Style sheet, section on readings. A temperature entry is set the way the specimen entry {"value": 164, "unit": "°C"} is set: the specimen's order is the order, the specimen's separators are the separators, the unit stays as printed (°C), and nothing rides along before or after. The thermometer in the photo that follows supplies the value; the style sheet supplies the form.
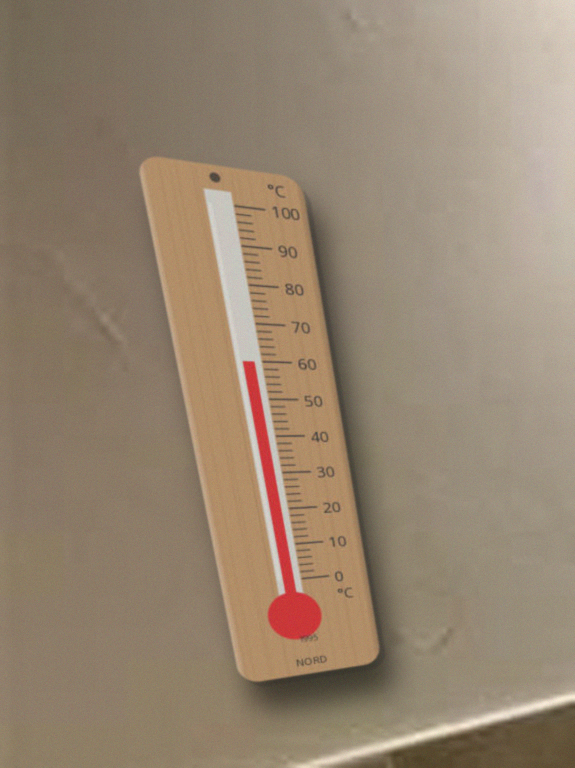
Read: {"value": 60, "unit": "°C"}
